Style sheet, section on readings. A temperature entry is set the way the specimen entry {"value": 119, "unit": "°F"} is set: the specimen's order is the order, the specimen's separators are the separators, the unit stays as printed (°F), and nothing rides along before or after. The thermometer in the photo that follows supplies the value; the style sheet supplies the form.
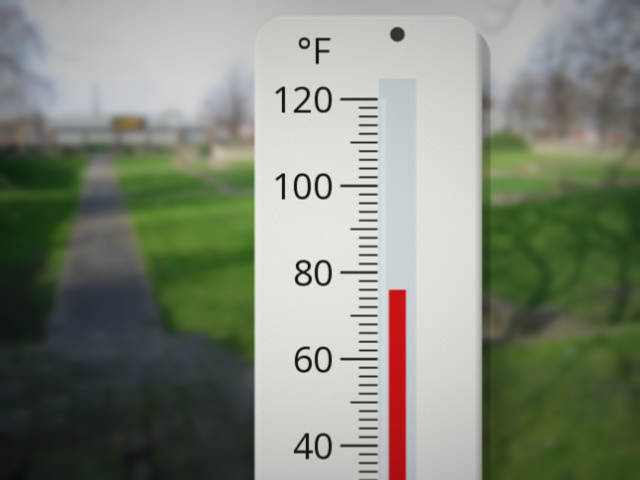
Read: {"value": 76, "unit": "°F"}
